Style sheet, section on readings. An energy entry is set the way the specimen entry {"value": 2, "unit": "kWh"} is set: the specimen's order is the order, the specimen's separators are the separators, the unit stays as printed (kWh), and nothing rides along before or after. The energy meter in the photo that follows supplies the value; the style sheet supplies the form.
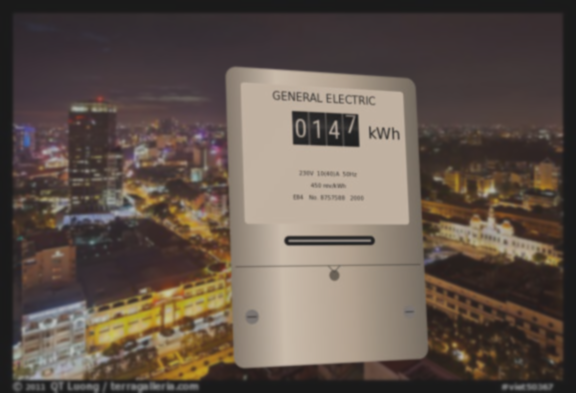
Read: {"value": 147, "unit": "kWh"}
